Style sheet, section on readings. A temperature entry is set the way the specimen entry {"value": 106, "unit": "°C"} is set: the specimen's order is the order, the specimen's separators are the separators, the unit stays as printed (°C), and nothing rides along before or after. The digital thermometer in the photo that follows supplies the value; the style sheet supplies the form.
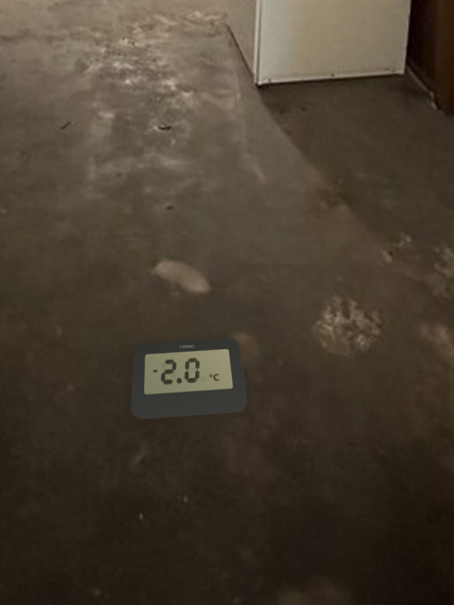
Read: {"value": -2.0, "unit": "°C"}
